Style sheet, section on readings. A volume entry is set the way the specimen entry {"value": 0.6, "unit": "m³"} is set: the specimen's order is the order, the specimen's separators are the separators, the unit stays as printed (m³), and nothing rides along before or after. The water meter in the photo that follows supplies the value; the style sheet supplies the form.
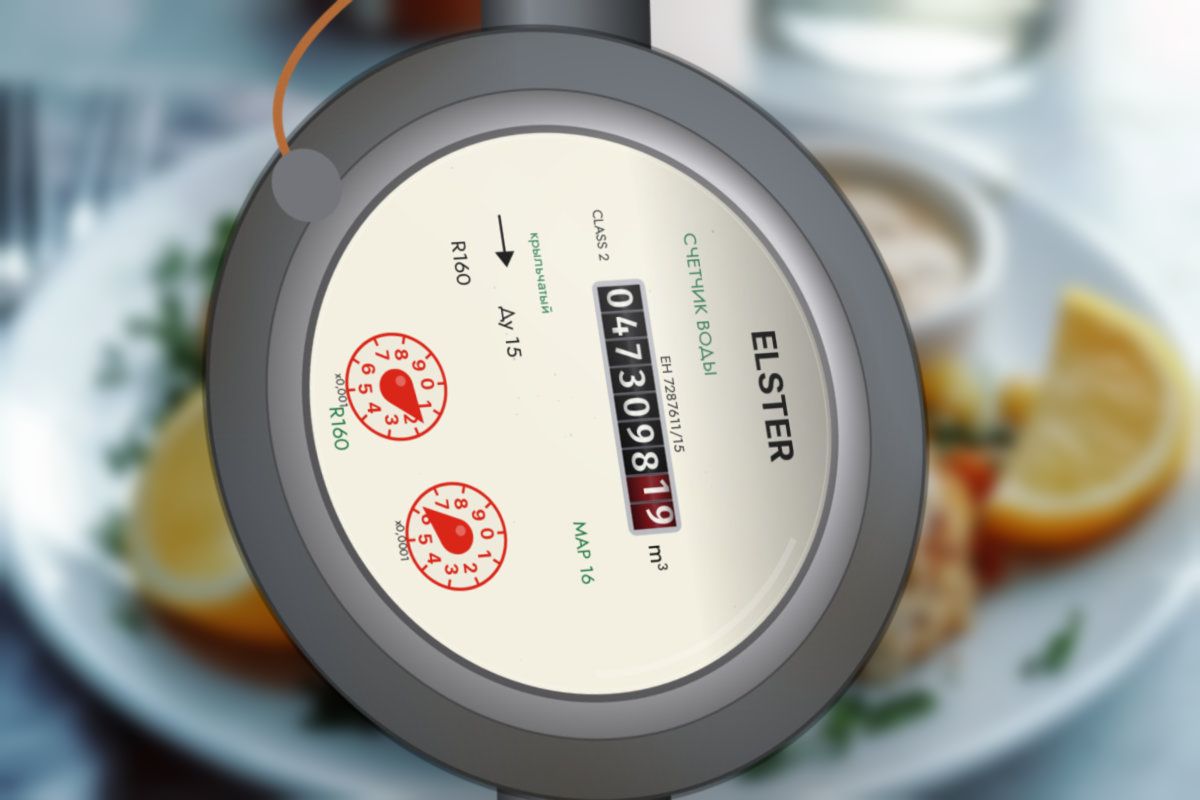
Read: {"value": 473098.1916, "unit": "m³"}
